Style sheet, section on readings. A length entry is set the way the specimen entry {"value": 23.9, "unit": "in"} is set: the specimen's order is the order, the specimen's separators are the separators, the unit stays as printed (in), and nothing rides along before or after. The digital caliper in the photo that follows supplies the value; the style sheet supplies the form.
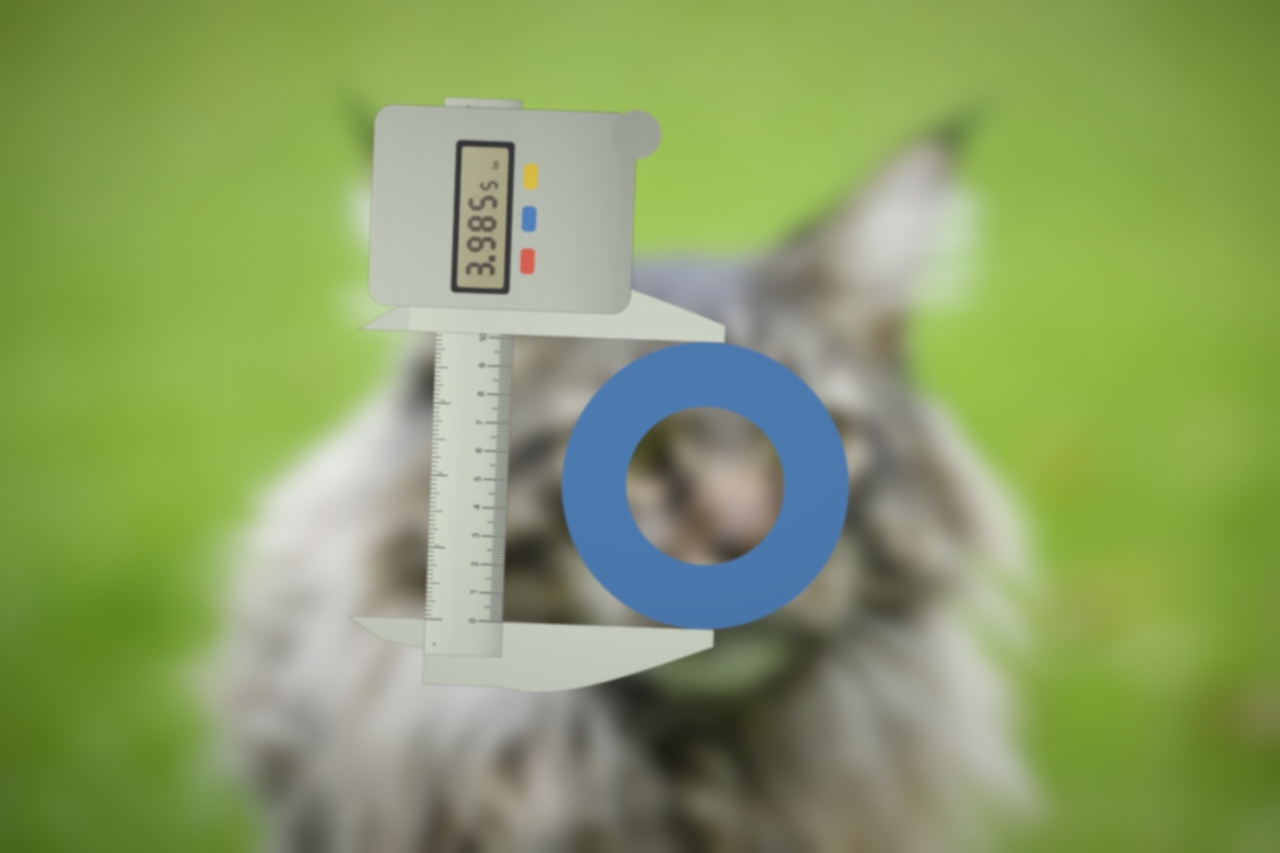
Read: {"value": 3.9855, "unit": "in"}
